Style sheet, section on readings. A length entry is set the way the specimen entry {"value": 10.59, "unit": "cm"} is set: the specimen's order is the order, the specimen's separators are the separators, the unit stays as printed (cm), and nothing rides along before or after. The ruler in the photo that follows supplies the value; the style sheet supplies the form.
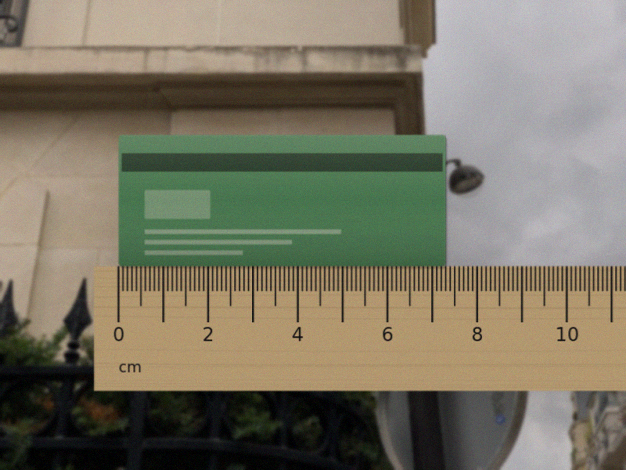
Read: {"value": 7.3, "unit": "cm"}
